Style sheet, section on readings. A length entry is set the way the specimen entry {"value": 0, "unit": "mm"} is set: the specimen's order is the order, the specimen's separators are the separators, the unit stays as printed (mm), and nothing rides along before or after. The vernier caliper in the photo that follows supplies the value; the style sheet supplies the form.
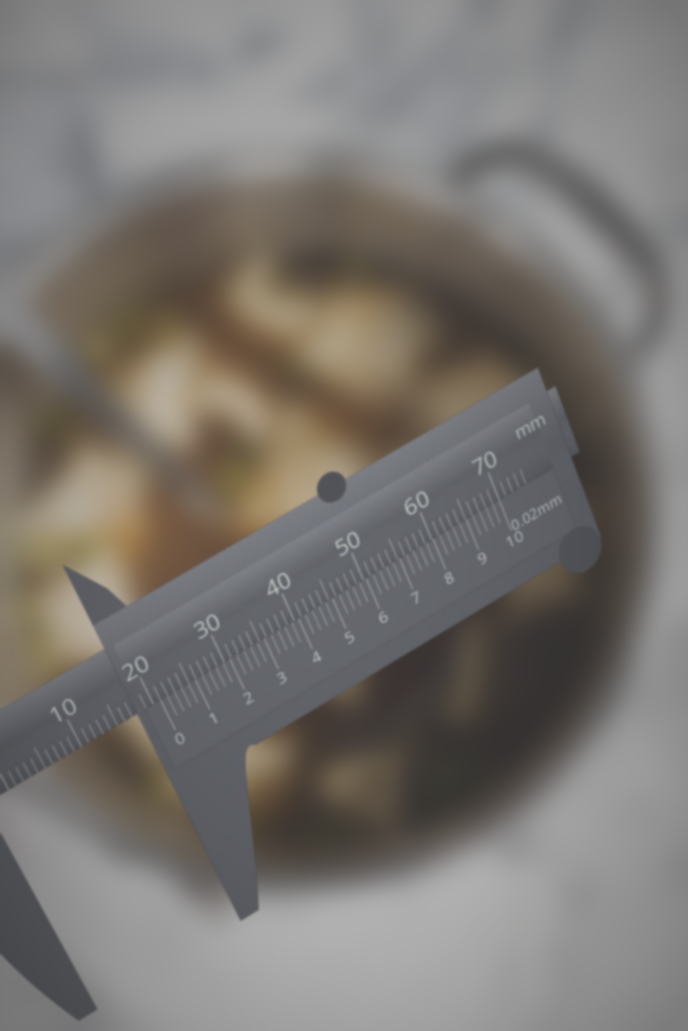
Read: {"value": 21.0, "unit": "mm"}
